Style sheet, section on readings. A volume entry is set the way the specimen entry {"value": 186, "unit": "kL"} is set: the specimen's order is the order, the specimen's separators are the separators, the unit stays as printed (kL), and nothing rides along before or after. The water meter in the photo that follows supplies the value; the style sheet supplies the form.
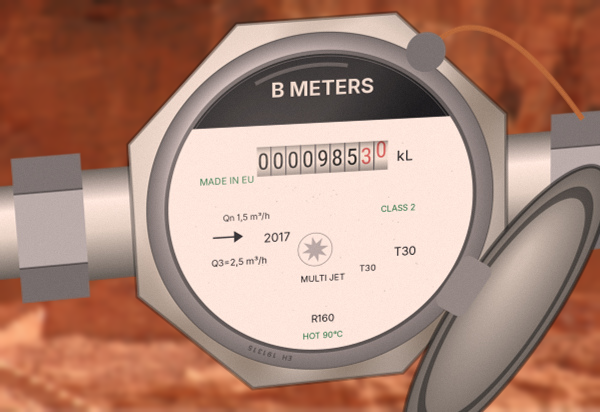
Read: {"value": 985.30, "unit": "kL"}
